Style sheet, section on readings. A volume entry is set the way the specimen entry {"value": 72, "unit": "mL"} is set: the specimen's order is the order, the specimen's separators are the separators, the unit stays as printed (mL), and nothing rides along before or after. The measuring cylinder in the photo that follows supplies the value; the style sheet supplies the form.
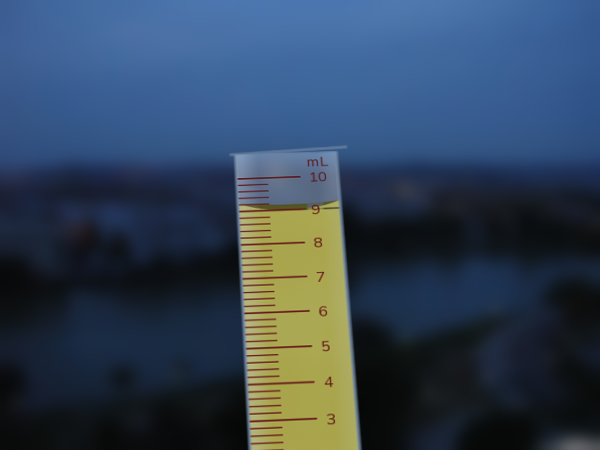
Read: {"value": 9, "unit": "mL"}
